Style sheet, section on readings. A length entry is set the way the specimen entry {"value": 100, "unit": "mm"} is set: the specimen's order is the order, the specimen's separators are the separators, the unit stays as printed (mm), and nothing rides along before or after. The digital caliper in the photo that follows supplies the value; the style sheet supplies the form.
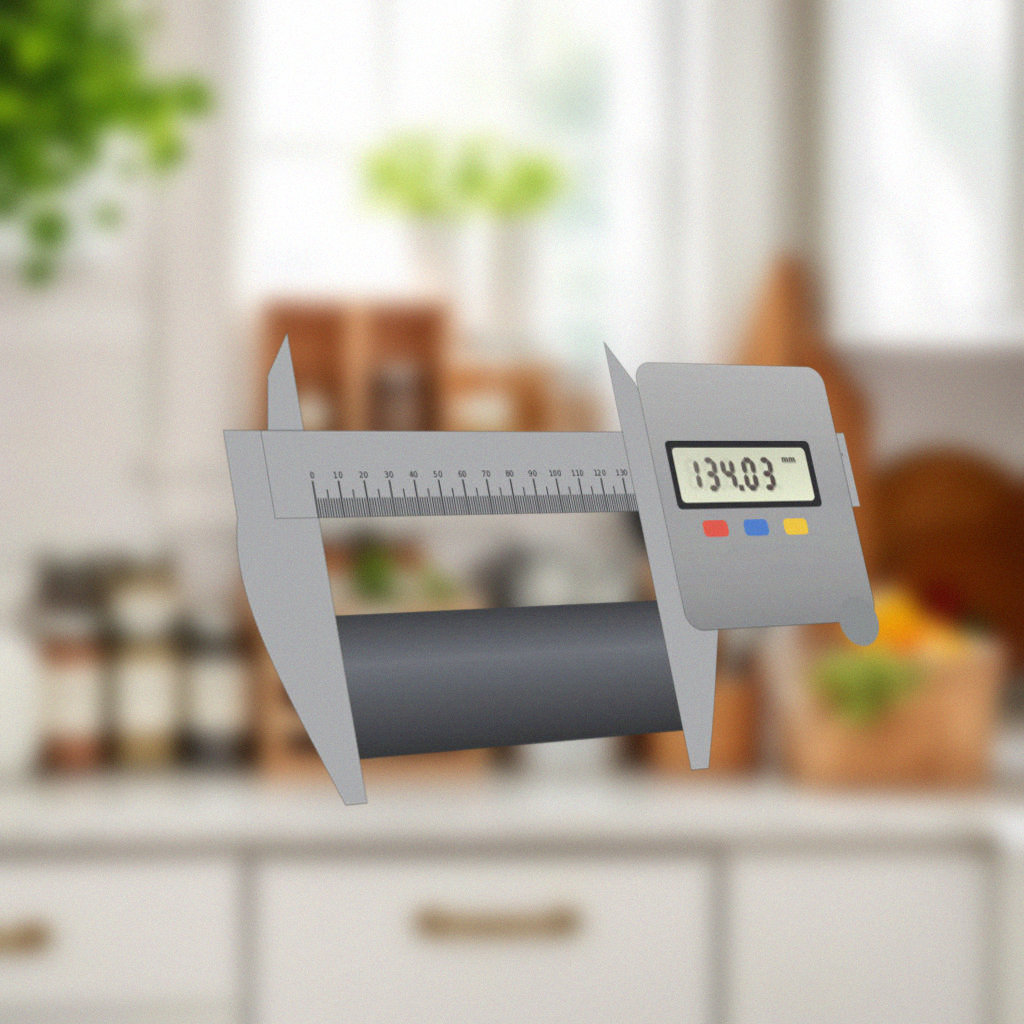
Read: {"value": 134.03, "unit": "mm"}
